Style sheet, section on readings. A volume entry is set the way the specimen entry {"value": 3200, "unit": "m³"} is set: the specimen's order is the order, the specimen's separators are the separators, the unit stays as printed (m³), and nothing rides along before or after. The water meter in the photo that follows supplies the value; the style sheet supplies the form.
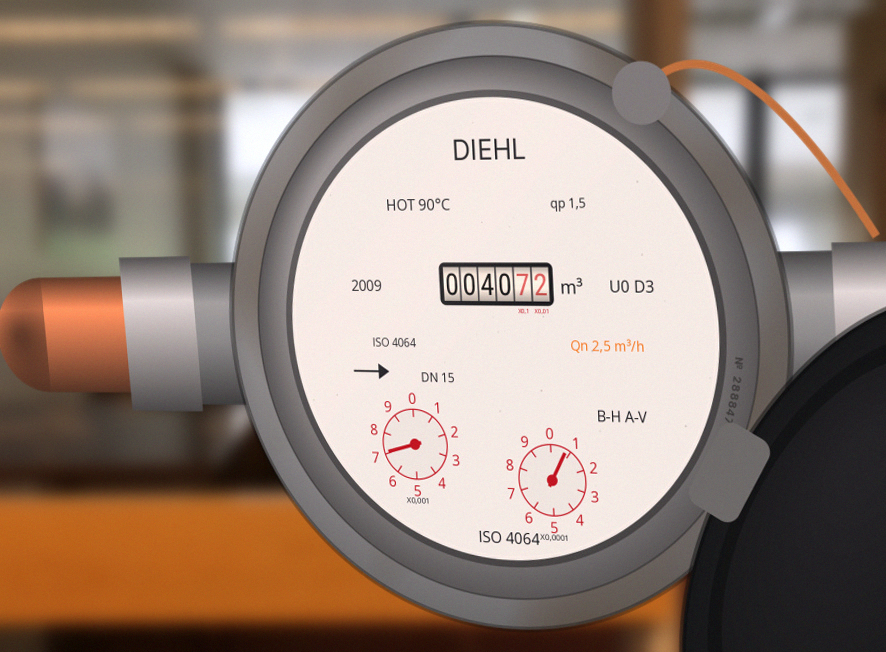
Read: {"value": 40.7270, "unit": "m³"}
